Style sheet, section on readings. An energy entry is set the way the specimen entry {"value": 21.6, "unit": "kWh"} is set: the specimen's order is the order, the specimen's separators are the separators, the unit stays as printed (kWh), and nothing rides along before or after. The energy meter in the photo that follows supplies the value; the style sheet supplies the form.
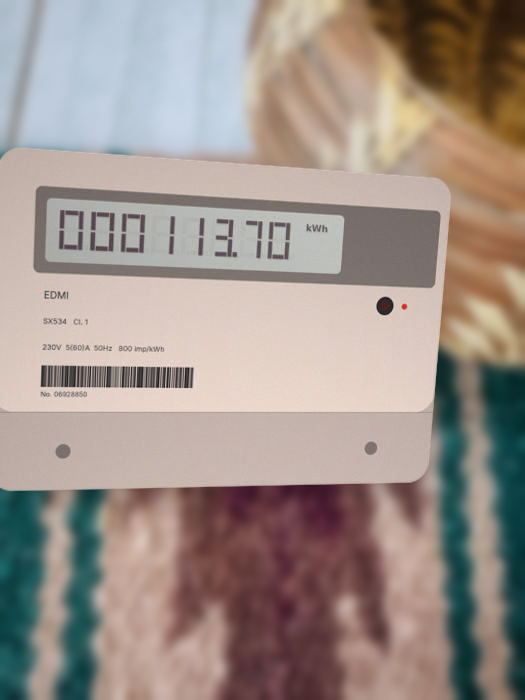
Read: {"value": 113.70, "unit": "kWh"}
